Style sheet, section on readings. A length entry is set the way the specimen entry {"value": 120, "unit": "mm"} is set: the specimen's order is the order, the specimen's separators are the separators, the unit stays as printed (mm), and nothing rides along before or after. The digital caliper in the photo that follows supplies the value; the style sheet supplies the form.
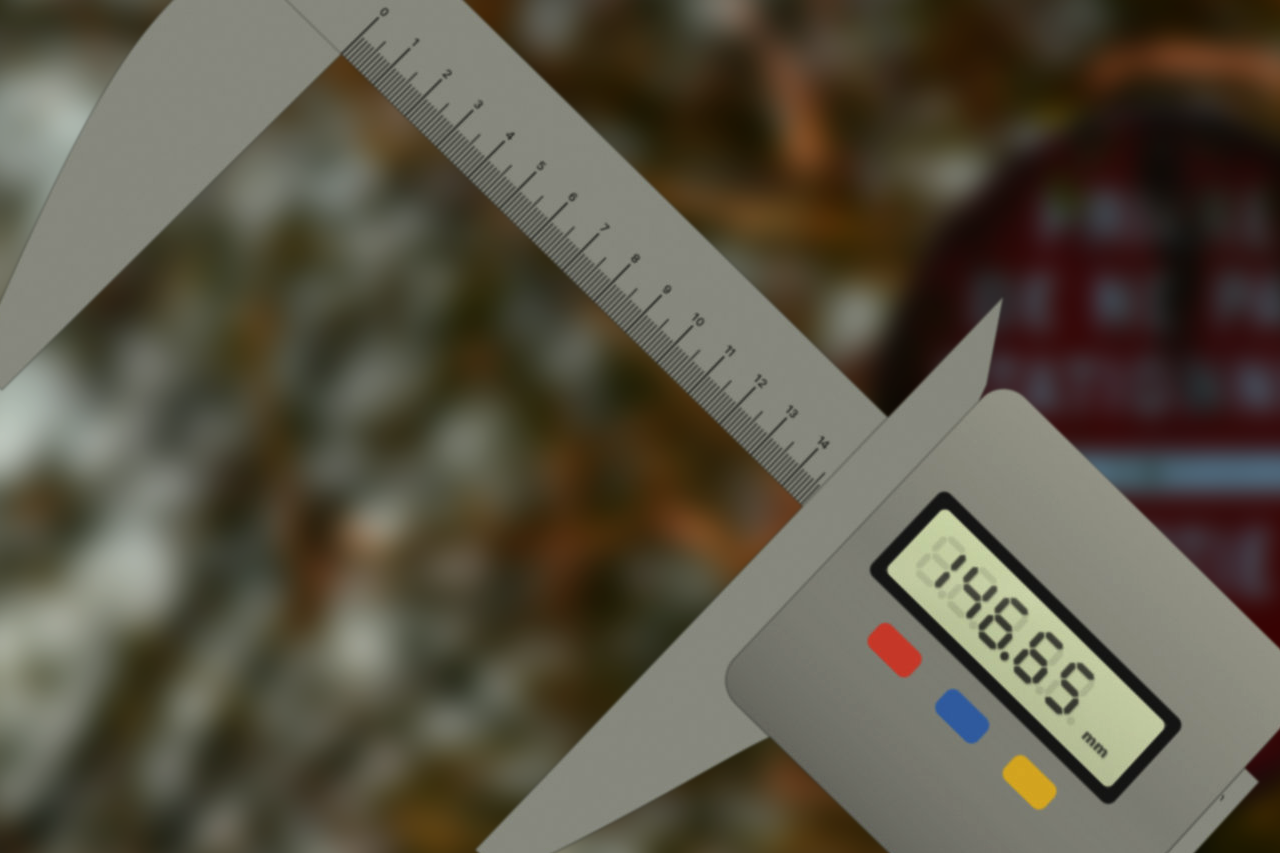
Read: {"value": 146.65, "unit": "mm"}
